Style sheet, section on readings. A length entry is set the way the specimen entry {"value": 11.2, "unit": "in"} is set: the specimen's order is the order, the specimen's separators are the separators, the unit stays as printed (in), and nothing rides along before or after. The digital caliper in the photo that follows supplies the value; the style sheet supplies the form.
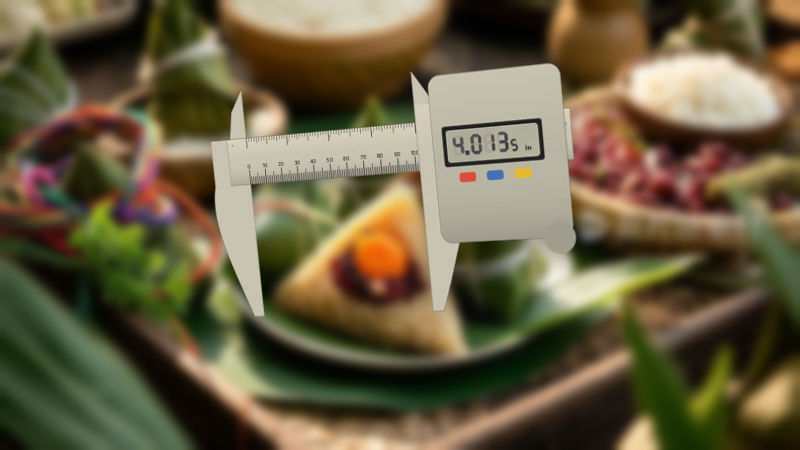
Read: {"value": 4.0135, "unit": "in"}
